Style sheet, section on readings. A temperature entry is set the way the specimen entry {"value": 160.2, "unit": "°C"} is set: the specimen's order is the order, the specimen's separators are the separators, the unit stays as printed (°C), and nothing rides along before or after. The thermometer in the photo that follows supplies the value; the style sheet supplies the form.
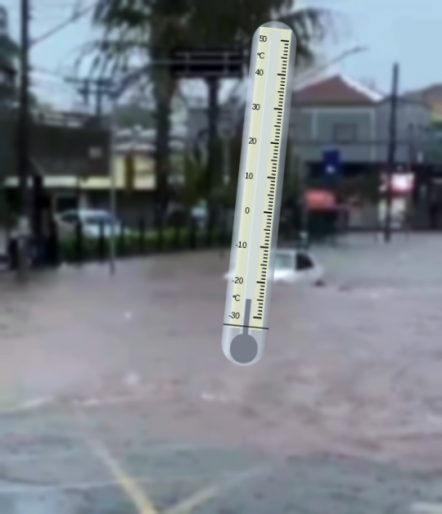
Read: {"value": -25, "unit": "°C"}
